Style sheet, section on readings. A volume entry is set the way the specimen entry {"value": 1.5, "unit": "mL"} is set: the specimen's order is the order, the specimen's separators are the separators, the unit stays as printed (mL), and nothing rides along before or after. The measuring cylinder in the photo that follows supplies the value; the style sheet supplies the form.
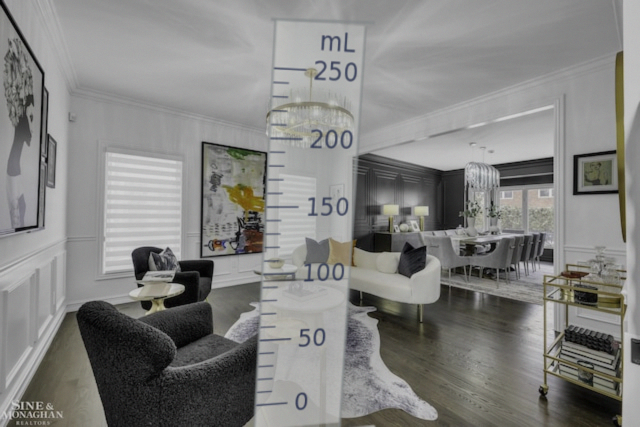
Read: {"value": 95, "unit": "mL"}
